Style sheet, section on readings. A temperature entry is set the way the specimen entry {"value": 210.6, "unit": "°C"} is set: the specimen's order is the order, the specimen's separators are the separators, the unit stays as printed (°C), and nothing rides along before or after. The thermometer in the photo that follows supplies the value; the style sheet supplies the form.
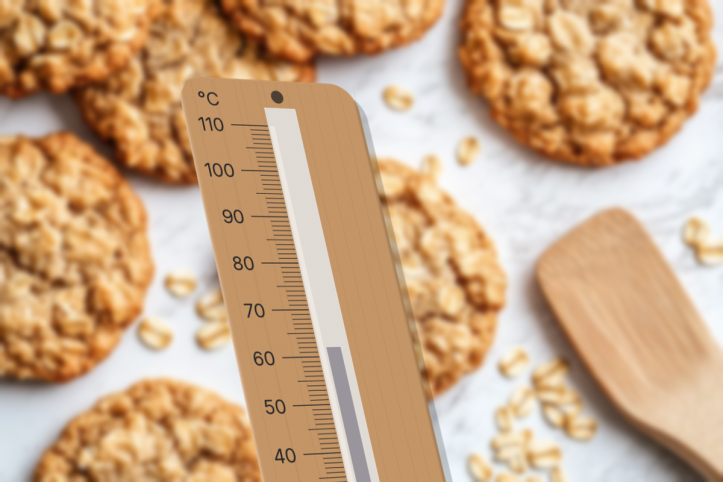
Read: {"value": 62, "unit": "°C"}
